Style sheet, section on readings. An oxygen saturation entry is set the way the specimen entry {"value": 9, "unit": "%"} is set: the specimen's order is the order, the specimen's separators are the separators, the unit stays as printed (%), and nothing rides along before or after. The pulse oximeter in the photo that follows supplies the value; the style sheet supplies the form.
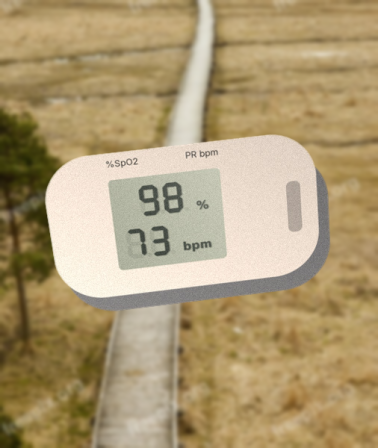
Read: {"value": 98, "unit": "%"}
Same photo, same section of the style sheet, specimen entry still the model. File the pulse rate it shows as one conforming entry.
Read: {"value": 73, "unit": "bpm"}
